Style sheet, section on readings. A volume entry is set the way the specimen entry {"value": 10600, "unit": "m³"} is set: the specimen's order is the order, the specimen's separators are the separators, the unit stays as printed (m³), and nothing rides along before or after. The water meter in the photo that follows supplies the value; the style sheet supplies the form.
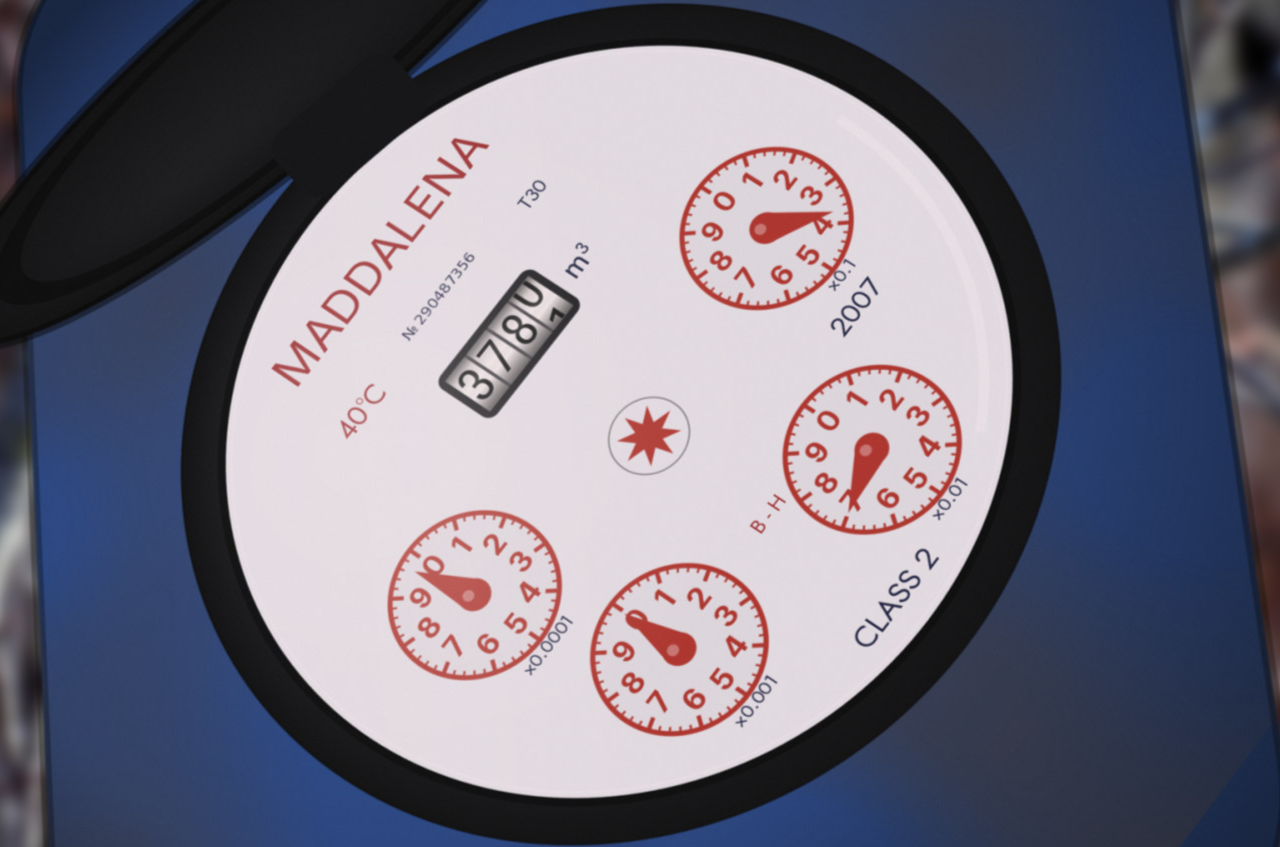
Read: {"value": 3780.3699, "unit": "m³"}
